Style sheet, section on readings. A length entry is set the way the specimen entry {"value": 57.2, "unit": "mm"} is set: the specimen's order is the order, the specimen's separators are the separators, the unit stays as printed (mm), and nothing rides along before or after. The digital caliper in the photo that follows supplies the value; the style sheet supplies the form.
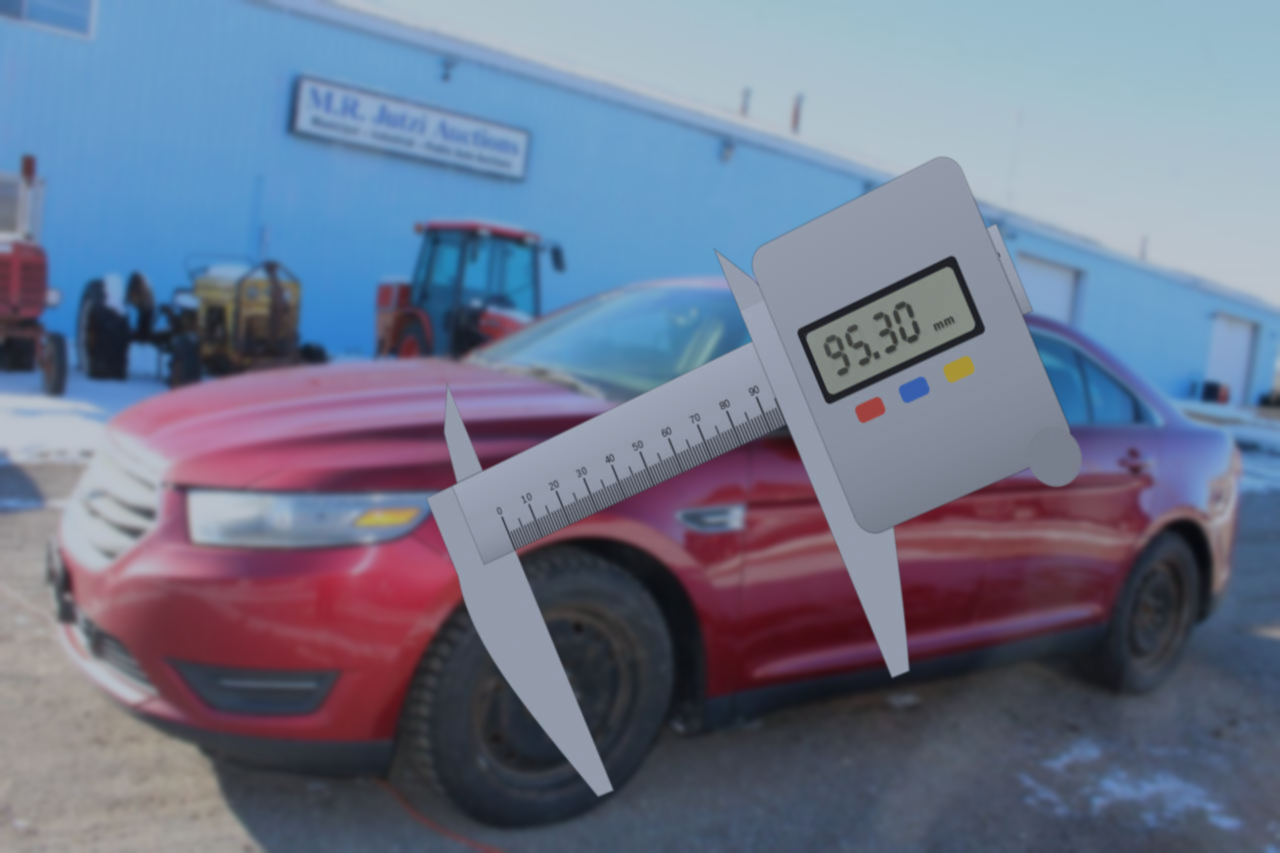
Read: {"value": 95.30, "unit": "mm"}
